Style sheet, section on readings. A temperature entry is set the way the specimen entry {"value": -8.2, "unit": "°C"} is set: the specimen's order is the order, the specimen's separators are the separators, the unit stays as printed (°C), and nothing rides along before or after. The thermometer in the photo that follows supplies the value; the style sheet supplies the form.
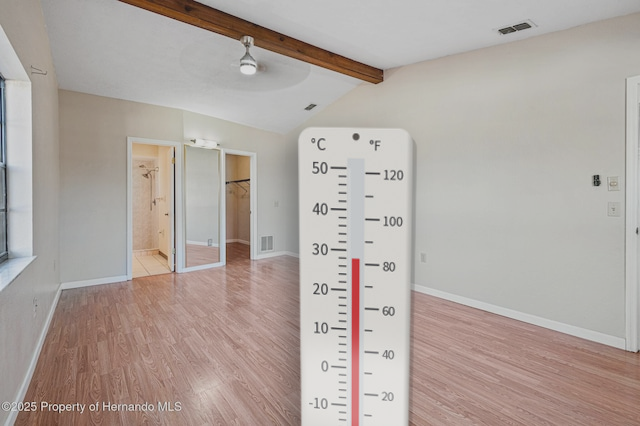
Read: {"value": 28, "unit": "°C"}
